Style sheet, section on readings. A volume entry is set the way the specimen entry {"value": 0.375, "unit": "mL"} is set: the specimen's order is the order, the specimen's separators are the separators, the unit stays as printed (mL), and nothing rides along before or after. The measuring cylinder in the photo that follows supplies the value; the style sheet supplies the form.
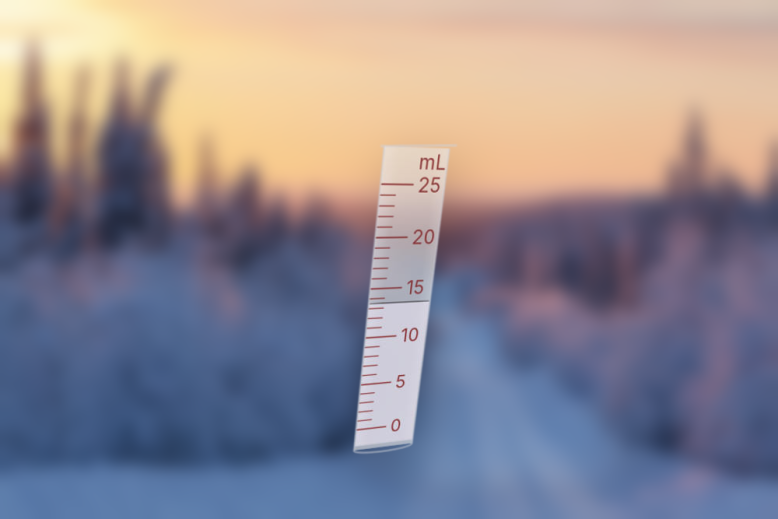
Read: {"value": 13.5, "unit": "mL"}
